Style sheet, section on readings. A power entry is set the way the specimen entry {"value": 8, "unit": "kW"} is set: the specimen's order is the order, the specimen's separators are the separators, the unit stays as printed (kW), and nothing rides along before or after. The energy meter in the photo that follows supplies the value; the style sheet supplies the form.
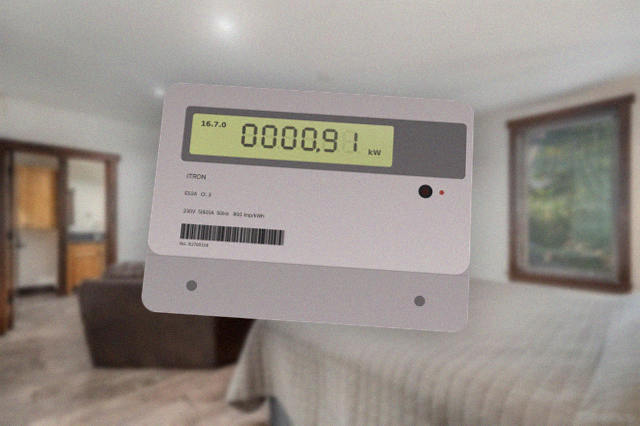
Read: {"value": 0.91, "unit": "kW"}
